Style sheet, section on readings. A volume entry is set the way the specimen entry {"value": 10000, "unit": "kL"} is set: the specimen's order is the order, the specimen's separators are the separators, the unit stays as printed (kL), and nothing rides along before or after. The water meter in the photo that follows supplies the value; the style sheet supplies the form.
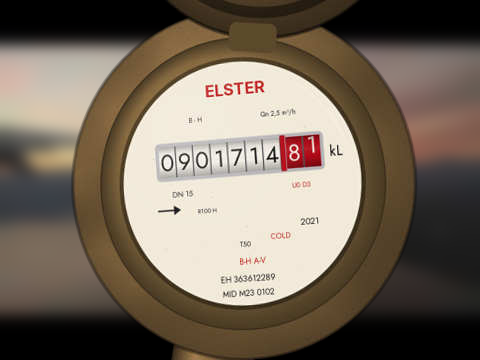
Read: {"value": 901714.81, "unit": "kL"}
